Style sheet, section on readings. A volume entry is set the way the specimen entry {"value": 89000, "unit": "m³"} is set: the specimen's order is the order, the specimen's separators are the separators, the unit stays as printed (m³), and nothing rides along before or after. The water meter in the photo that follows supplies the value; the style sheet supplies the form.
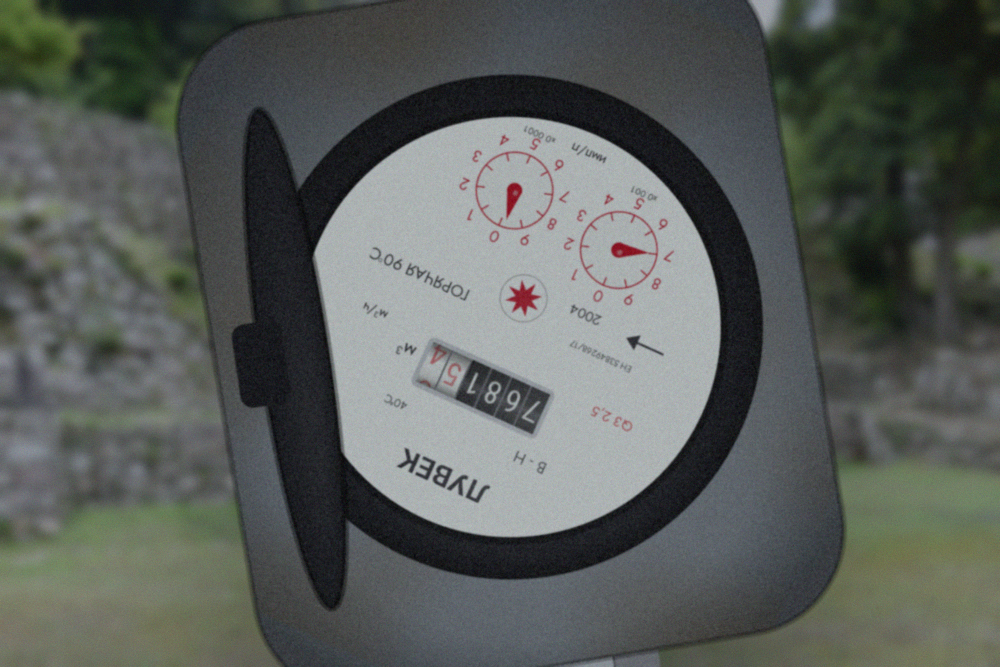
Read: {"value": 7681.5369, "unit": "m³"}
